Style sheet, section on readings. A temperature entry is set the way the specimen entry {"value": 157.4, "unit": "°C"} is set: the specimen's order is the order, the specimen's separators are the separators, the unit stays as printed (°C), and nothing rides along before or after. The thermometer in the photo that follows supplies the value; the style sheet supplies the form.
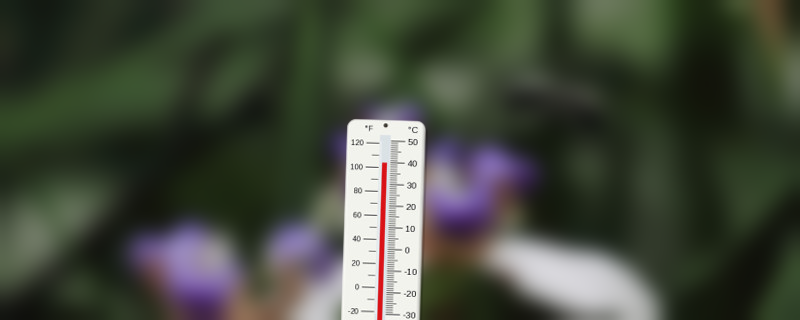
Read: {"value": 40, "unit": "°C"}
